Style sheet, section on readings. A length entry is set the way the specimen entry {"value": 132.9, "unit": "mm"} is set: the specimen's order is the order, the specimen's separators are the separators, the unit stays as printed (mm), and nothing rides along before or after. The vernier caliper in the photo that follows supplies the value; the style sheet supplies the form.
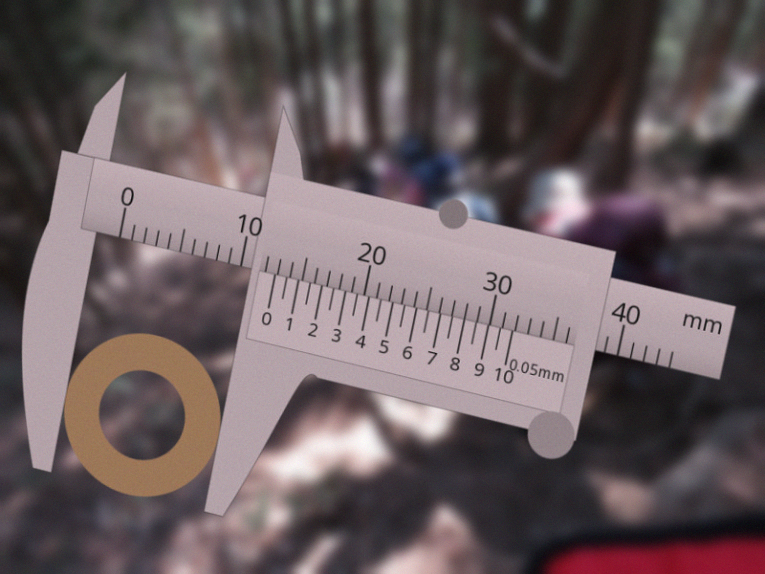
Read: {"value": 12.8, "unit": "mm"}
